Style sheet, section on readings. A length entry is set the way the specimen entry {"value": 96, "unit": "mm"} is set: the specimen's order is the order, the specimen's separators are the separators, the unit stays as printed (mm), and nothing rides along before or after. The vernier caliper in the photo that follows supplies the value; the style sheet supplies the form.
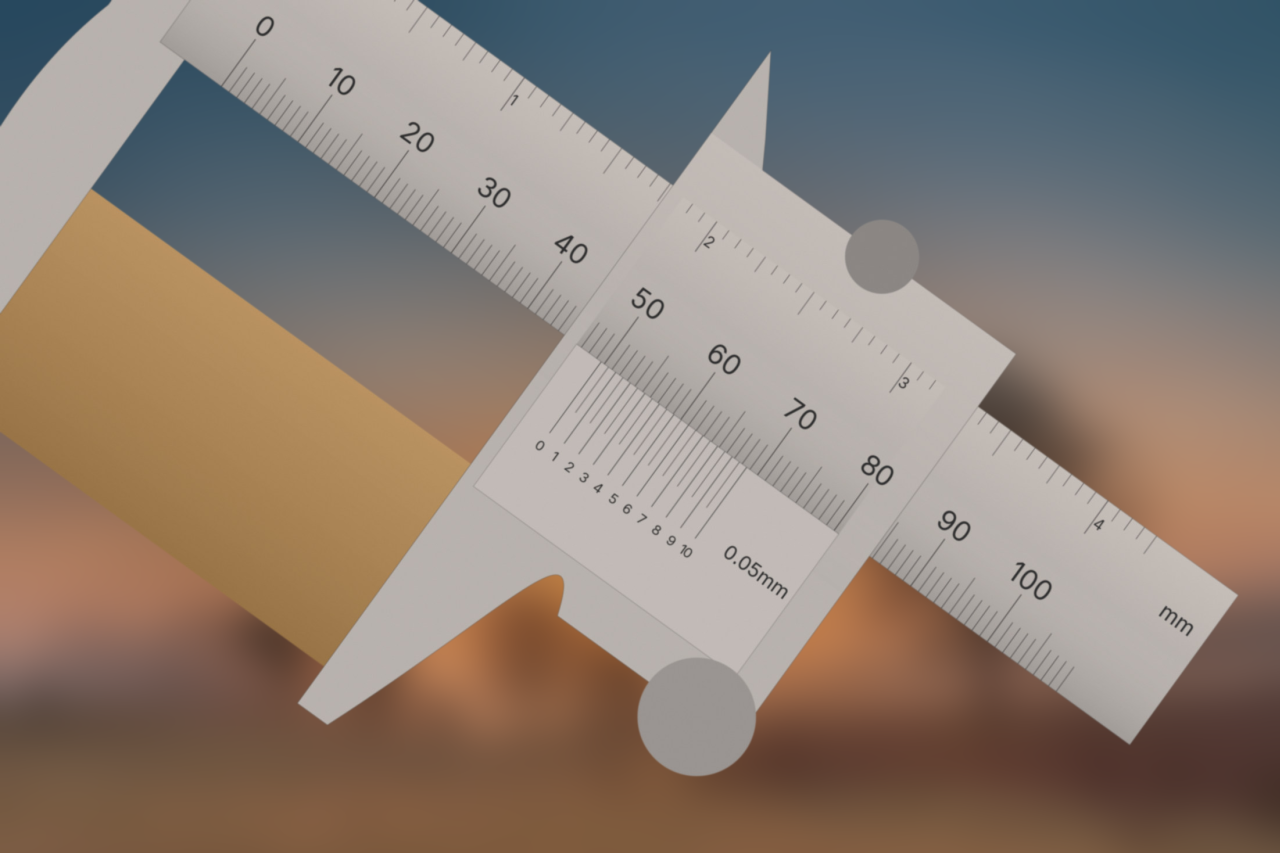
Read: {"value": 49.6, "unit": "mm"}
